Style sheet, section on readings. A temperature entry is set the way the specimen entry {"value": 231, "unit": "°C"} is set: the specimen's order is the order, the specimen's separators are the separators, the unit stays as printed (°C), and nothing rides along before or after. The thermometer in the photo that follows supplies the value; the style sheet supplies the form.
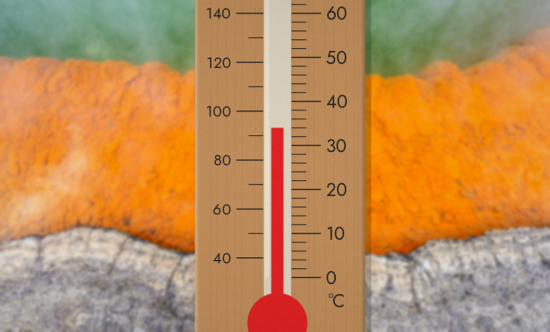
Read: {"value": 34, "unit": "°C"}
